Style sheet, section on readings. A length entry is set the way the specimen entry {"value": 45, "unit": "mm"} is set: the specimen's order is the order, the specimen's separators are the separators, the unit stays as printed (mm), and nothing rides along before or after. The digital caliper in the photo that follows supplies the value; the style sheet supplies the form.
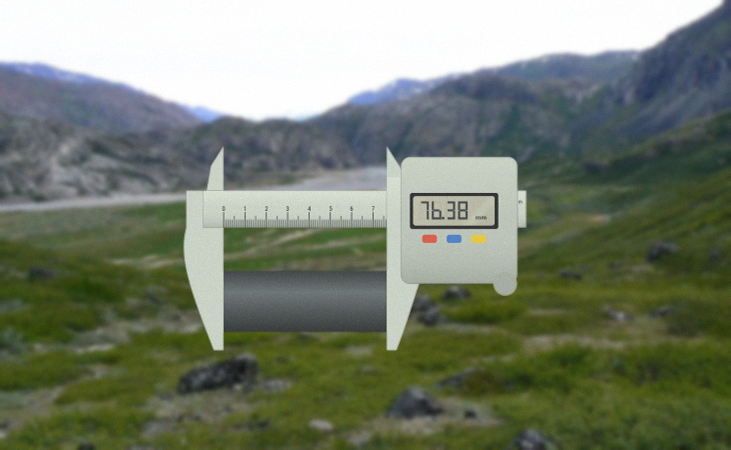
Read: {"value": 76.38, "unit": "mm"}
